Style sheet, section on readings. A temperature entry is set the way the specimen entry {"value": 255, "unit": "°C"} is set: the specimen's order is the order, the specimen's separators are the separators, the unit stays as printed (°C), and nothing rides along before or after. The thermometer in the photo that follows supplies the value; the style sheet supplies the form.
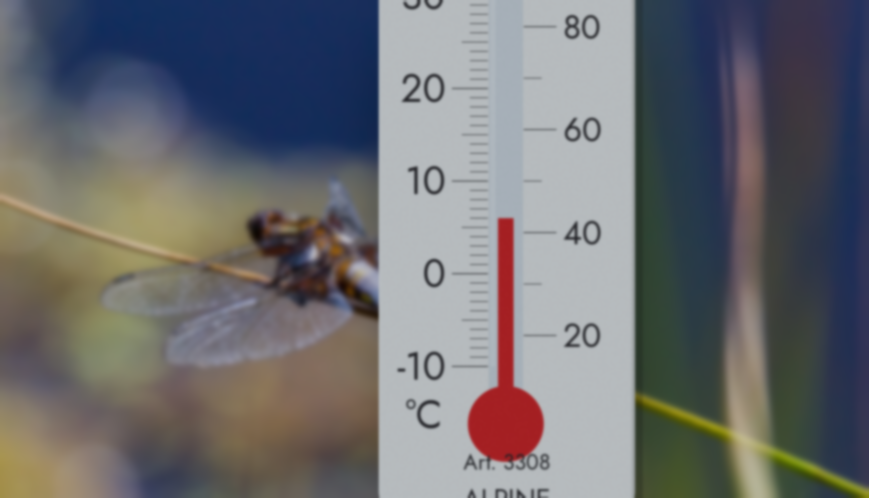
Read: {"value": 6, "unit": "°C"}
